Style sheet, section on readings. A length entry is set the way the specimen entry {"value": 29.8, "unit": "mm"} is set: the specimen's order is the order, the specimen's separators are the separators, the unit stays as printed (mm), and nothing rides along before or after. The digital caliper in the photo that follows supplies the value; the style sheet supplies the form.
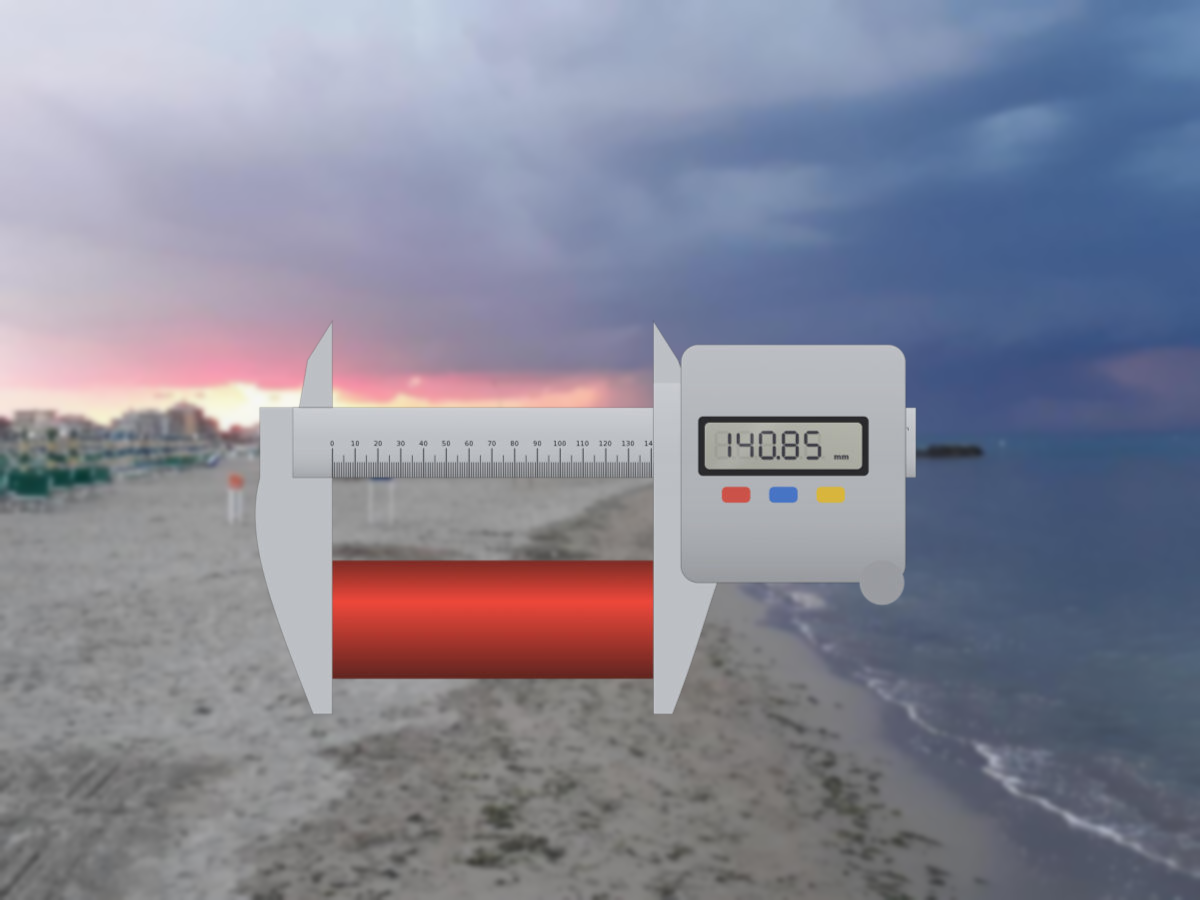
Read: {"value": 140.85, "unit": "mm"}
